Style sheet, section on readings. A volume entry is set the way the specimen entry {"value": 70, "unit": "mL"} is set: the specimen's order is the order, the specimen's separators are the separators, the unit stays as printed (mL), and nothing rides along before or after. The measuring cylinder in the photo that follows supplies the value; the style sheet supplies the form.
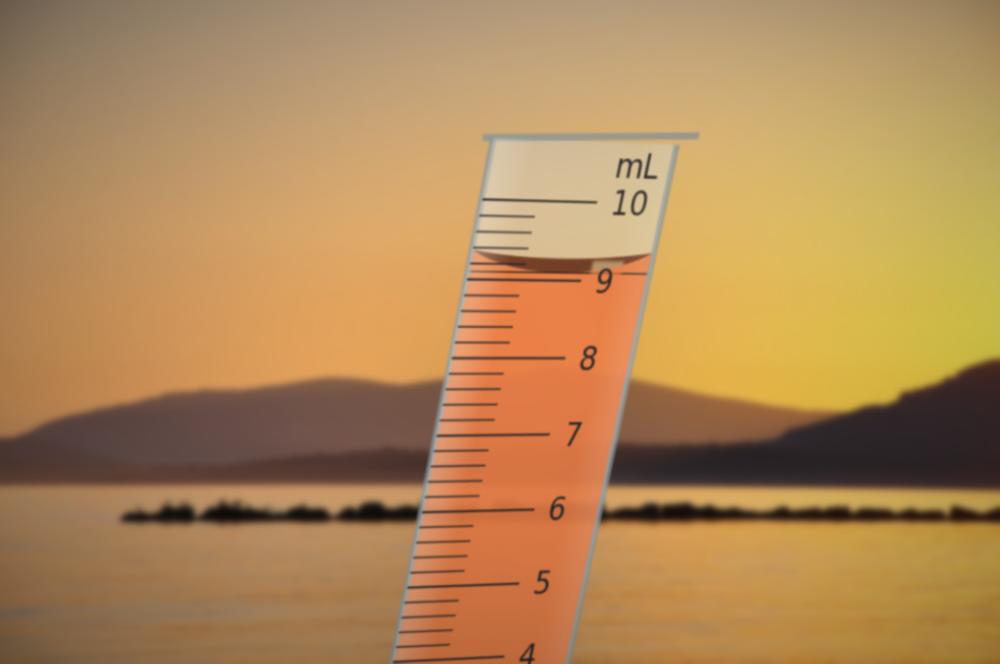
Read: {"value": 9.1, "unit": "mL"}
